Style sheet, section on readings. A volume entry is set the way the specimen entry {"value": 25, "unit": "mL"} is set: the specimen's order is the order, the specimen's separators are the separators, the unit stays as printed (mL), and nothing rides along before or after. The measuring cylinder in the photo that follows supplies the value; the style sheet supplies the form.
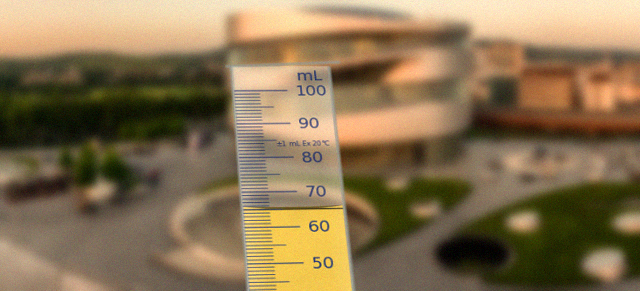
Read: {"value": 65, "unit": "mL"}
